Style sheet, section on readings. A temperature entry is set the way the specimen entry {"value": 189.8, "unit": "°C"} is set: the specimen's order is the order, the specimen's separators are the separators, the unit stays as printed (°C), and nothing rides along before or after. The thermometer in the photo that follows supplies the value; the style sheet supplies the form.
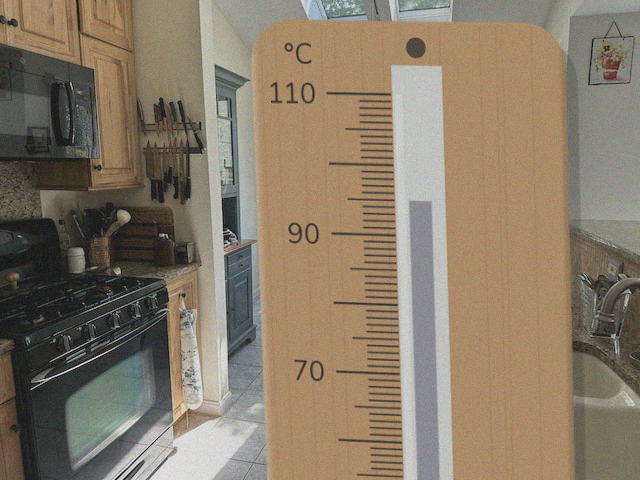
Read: {"value": 95, "unit": "°C"}
